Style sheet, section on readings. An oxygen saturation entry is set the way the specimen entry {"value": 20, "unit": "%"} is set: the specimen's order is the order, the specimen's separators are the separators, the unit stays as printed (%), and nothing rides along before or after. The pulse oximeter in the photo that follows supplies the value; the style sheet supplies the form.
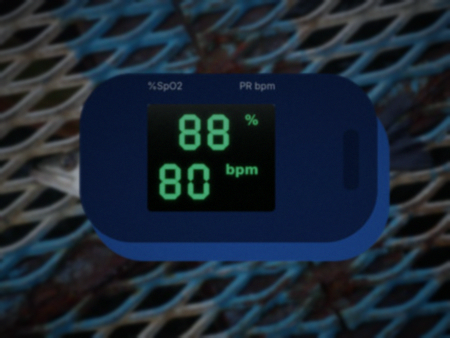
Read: {"value": 88, "unit": "%"}
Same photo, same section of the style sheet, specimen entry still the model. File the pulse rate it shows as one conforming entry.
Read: {"value": 80, "unit": "bpm"}
